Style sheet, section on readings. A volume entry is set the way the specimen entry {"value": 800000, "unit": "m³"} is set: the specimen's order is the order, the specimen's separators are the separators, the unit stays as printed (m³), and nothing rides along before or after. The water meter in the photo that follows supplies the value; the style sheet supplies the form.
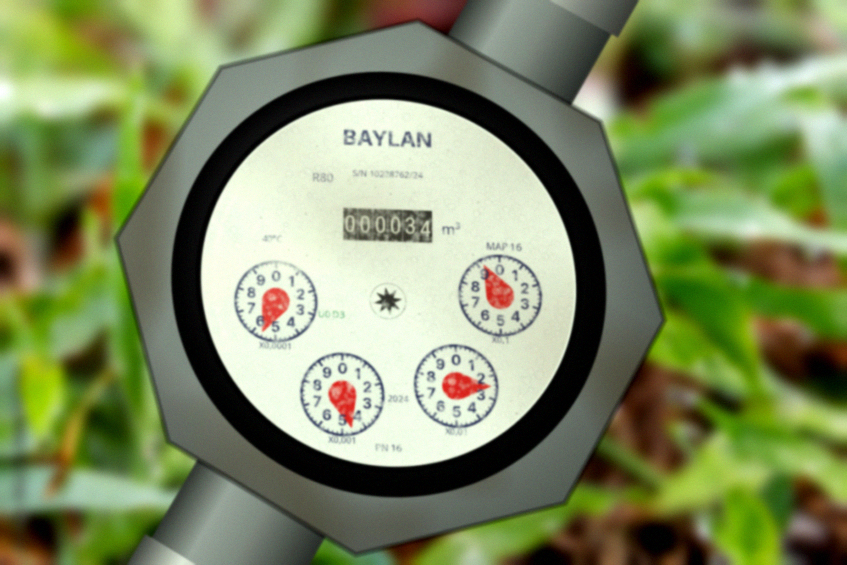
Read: {"value": 33.9245, "unit": "m³"}
